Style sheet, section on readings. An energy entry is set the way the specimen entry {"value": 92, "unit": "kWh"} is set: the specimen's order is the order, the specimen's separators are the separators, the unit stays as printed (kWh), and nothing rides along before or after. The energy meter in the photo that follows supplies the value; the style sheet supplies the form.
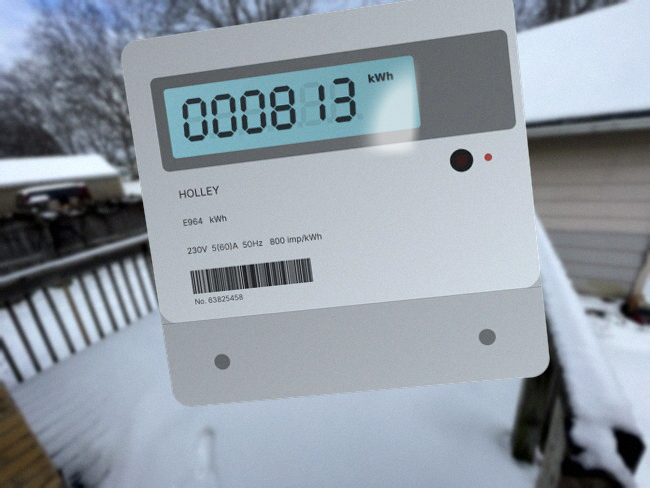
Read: {"value": 813, "unit": "kWh"}
